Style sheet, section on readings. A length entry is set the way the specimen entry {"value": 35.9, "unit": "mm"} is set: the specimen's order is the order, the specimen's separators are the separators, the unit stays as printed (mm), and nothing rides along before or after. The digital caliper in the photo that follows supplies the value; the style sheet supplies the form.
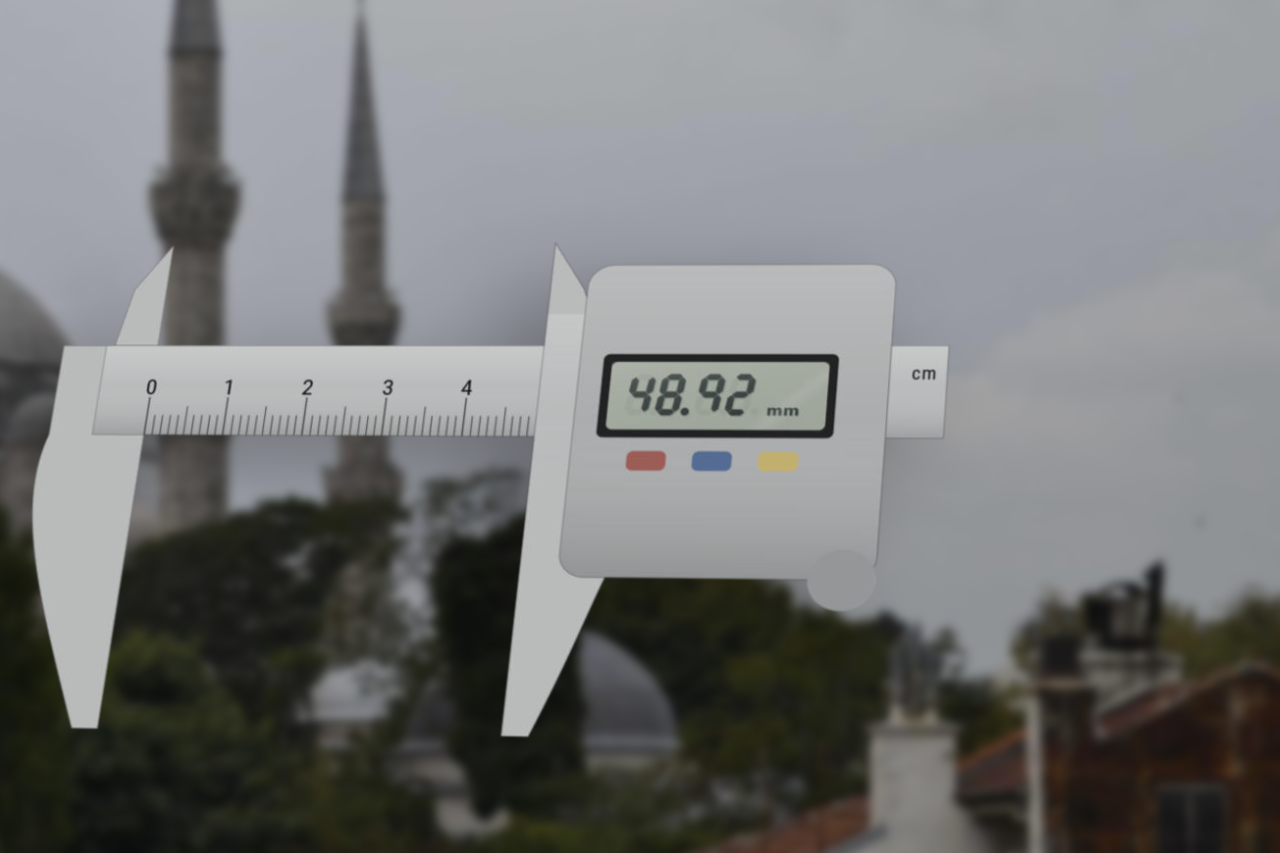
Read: {"value": 48.92, "unit": "mm"}
